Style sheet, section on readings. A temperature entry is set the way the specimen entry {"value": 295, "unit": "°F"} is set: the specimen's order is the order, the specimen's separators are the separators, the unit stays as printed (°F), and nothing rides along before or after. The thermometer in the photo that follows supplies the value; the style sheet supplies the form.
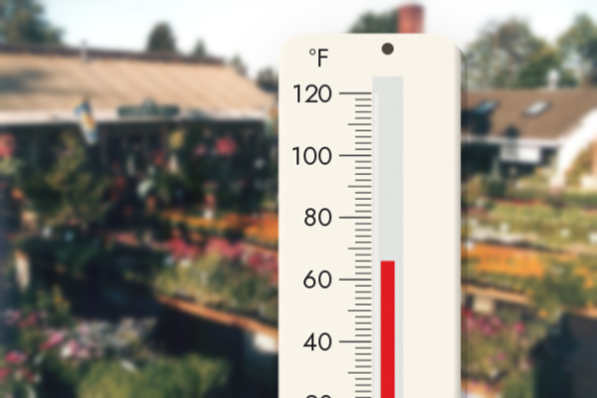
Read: {"value": 66, "unit": "°F"}
